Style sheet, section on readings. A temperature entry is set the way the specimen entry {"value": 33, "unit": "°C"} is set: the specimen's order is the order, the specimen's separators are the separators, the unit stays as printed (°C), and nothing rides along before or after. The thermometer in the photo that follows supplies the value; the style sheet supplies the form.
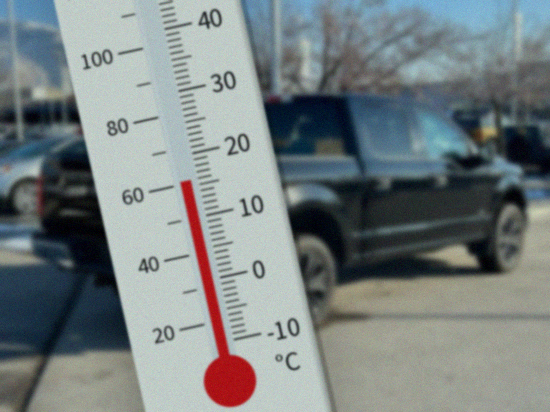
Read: {"value": 16, "unit": "°C"}
